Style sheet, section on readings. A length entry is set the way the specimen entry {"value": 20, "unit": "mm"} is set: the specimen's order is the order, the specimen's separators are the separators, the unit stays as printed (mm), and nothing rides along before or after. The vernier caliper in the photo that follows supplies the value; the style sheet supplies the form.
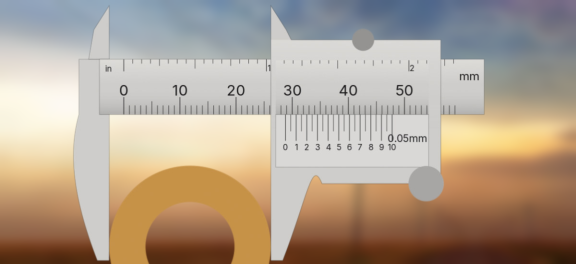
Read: {"value": 28.8, "unit": "mm"}
